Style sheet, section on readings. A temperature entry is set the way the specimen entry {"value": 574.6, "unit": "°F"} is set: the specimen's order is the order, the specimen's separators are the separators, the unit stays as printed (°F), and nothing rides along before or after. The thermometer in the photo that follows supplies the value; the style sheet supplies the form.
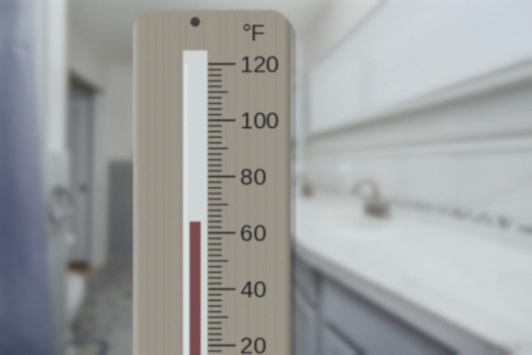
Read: {"value": 64, "unit": "°F"}
